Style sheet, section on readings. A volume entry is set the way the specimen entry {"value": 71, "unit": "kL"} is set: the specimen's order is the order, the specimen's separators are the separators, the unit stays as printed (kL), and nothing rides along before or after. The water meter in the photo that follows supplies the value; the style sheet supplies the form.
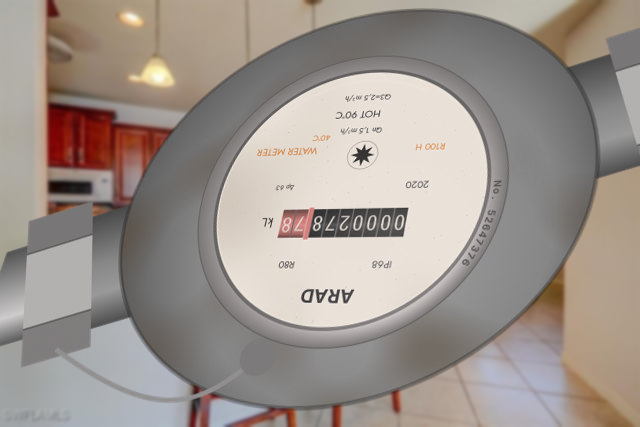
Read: {"value": 278.78, "unit": "kL"}
